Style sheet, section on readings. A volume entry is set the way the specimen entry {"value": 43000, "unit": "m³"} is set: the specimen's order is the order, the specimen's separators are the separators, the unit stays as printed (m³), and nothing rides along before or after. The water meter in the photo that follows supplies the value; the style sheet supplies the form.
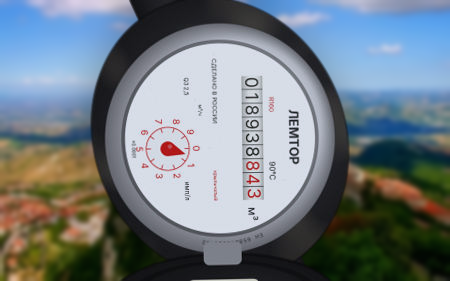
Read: {"value": 18938.8430, "unit": "m³"}
